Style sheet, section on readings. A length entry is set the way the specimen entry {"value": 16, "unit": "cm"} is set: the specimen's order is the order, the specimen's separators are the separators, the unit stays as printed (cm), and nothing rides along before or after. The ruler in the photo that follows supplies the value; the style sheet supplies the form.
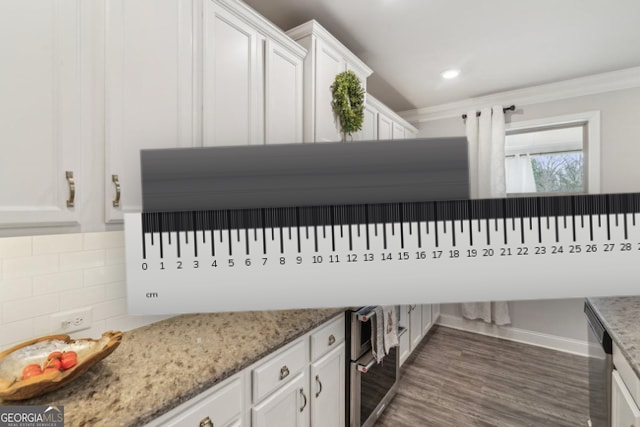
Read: {"value": 19, "unit": "cm"}
